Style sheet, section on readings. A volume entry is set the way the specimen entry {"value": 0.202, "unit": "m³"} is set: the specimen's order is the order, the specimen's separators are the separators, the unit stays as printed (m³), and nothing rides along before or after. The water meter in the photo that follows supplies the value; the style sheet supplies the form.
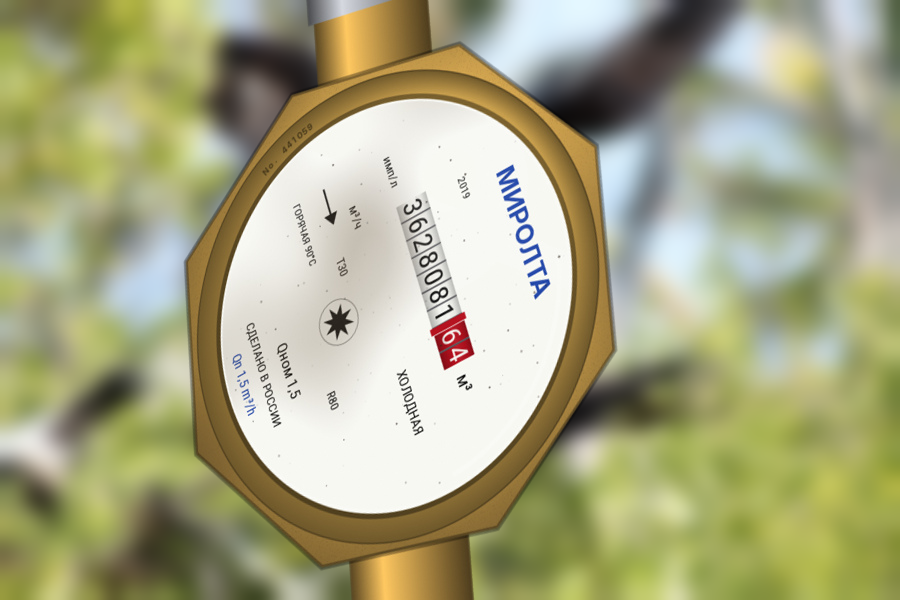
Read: {"value": 3628081.64, "unit": "m³"}
